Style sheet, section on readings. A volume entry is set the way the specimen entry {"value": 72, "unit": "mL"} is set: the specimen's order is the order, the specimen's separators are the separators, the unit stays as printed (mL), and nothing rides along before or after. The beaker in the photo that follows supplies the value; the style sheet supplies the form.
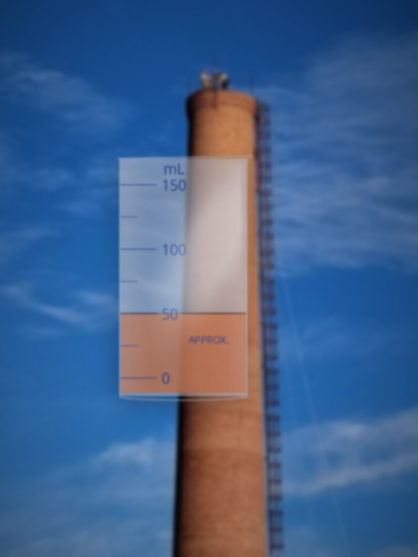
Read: {"value": 50, "unit": "mL"}
